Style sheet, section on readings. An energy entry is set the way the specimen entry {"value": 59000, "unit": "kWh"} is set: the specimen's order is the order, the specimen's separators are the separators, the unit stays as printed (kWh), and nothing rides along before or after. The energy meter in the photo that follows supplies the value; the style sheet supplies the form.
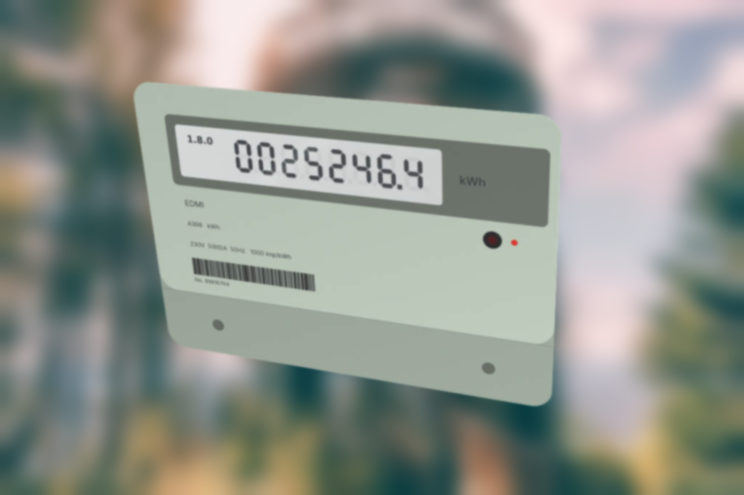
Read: {"value": 25246.4, "unit": "kWh"}
